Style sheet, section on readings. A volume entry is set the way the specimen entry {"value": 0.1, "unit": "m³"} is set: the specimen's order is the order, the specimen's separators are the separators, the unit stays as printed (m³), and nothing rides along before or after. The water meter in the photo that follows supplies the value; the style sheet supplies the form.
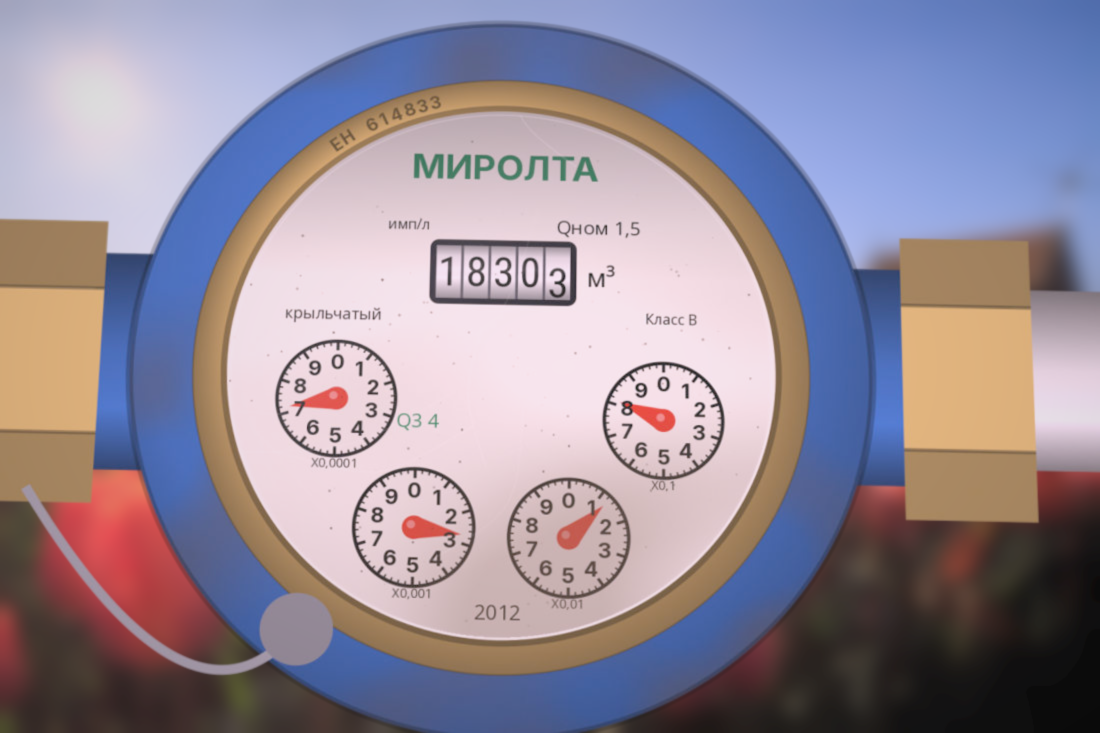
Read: {"value": 18302.8127, "unit": "m³"}
